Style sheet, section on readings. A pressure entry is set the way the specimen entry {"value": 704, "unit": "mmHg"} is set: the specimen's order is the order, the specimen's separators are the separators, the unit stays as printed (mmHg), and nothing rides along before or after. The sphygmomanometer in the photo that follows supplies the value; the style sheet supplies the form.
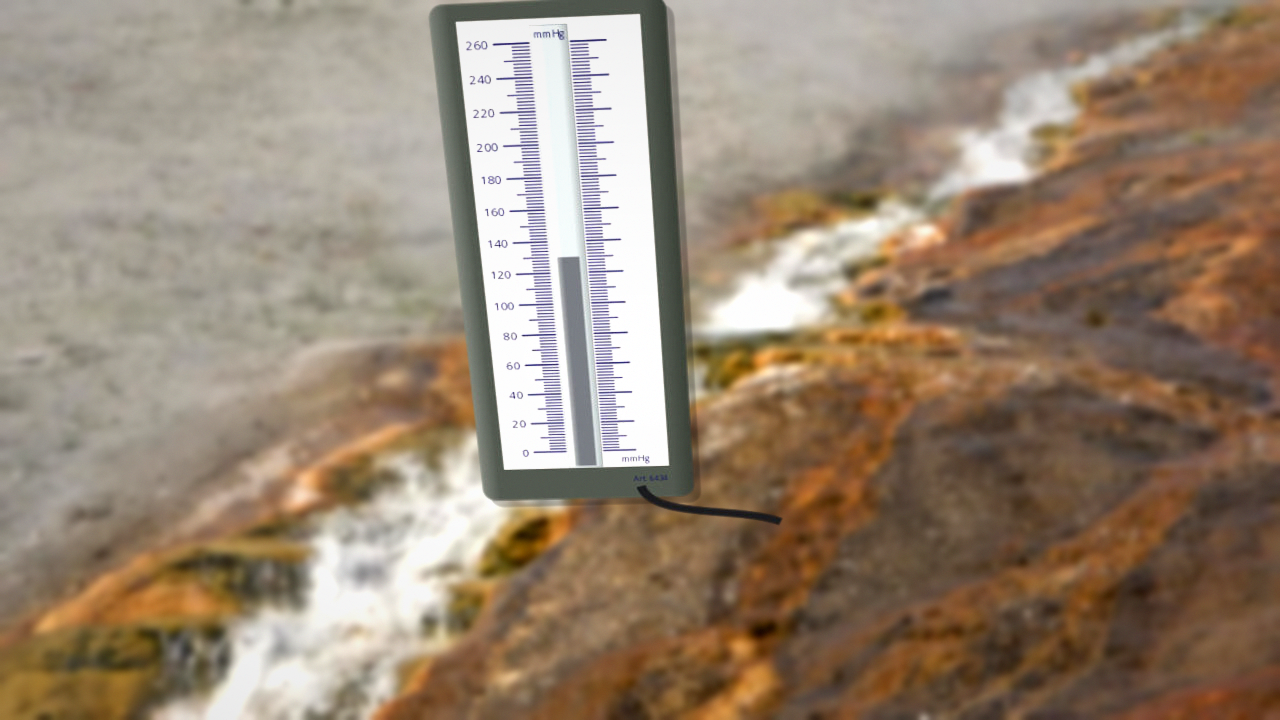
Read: {"value": 130, "unit": "mmHg"}
